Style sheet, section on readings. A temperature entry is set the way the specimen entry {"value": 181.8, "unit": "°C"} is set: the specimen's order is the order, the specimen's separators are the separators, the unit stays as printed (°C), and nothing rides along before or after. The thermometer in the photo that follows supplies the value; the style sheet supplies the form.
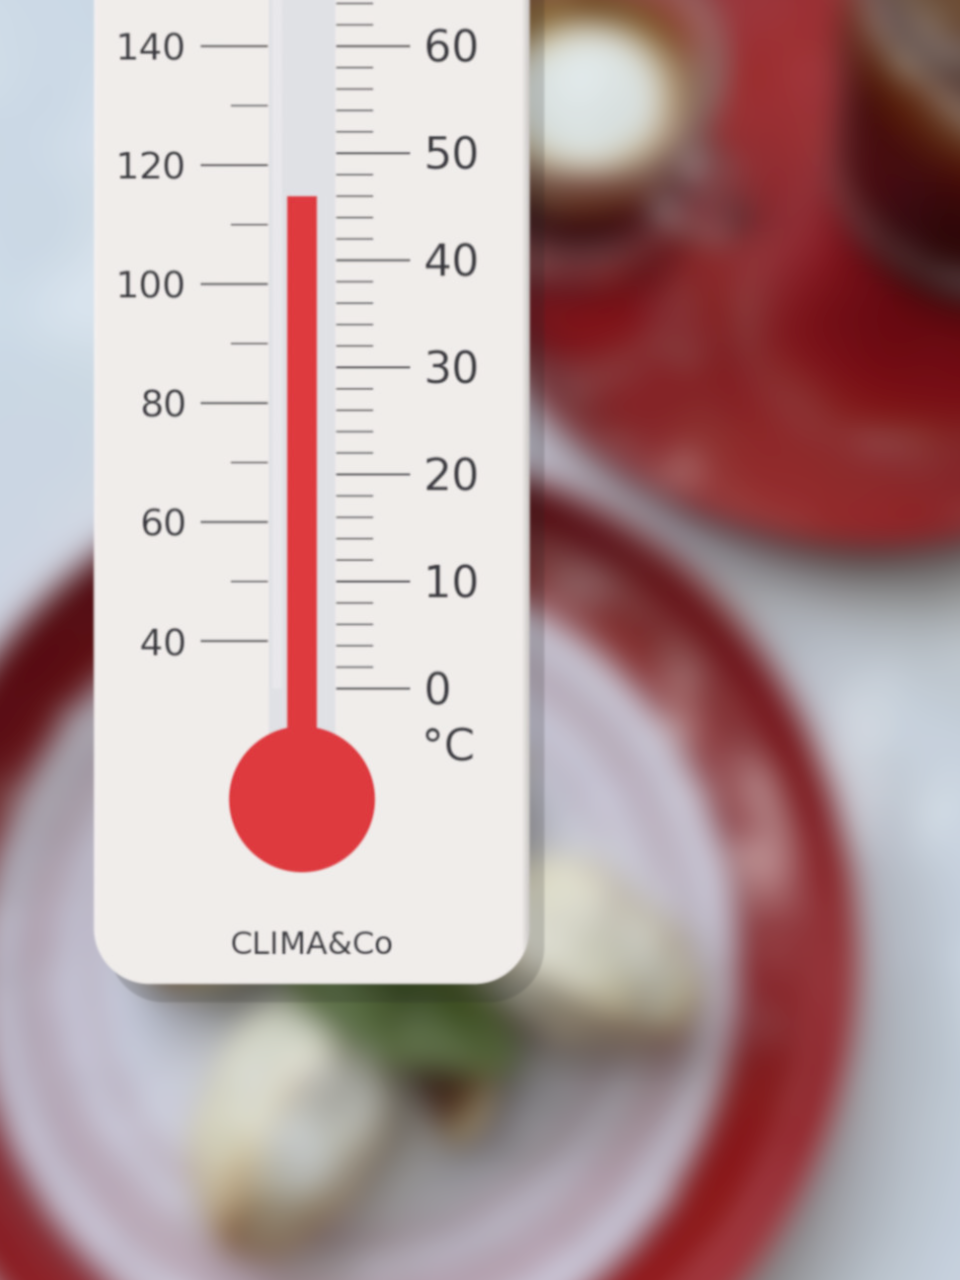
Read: {"value": 46, "unit": "°C"}
